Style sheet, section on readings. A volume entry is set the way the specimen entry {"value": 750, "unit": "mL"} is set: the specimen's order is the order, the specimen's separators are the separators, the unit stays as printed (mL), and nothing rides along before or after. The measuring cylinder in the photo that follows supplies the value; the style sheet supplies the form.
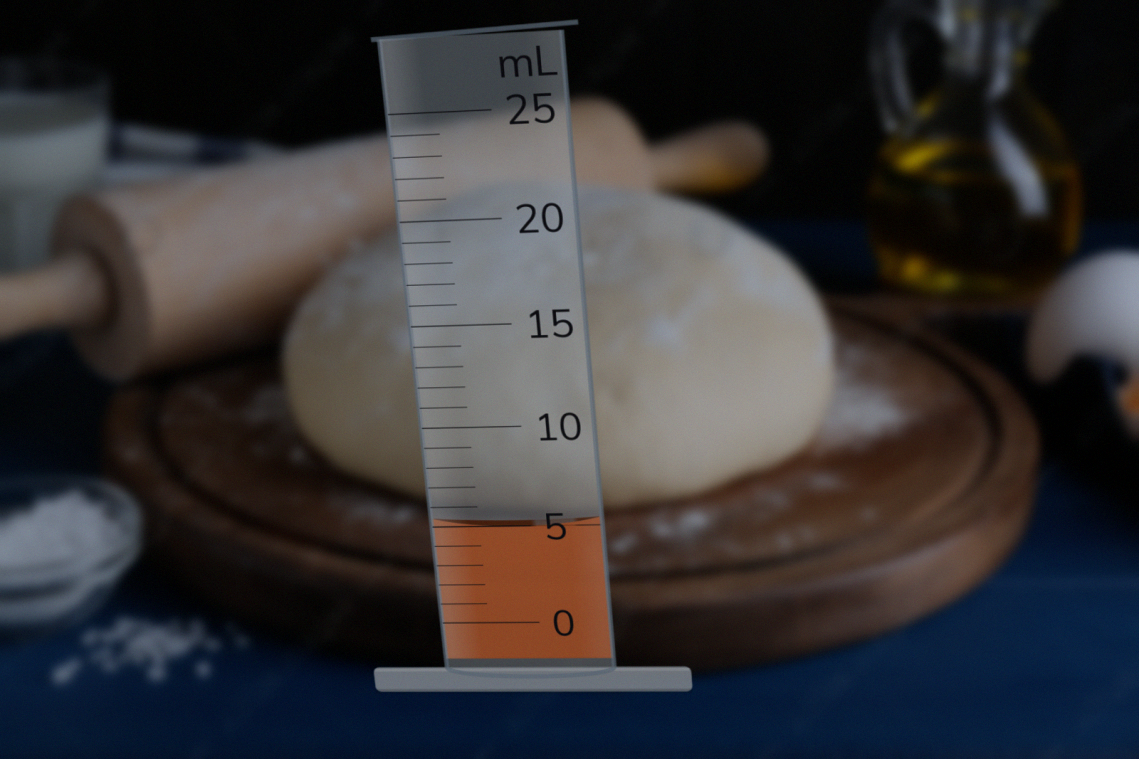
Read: {"value": 5, "unit": "mL"}
